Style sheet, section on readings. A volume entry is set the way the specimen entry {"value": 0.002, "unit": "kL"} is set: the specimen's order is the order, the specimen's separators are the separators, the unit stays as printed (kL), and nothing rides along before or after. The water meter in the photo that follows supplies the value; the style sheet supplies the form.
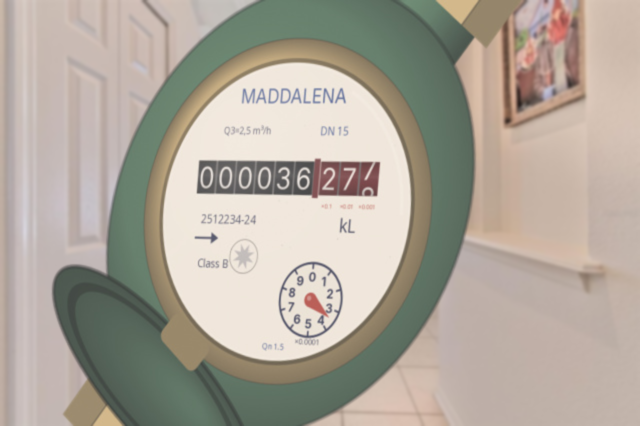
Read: {"value": 36.2773, "unit": "kL"}
